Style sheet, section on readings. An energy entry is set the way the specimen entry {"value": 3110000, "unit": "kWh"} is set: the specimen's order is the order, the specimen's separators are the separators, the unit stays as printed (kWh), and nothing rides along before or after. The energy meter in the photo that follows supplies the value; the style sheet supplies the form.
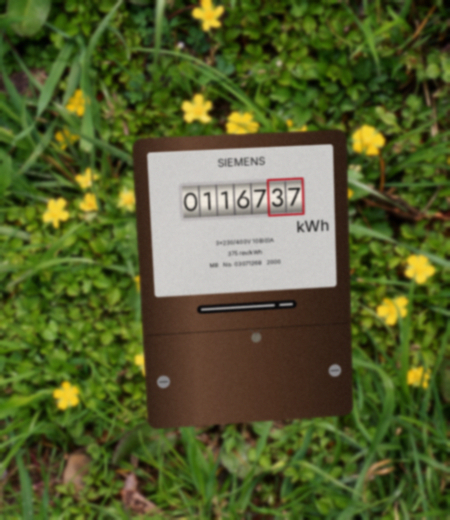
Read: {"value": 1167.37, "unit": "kWh"}
